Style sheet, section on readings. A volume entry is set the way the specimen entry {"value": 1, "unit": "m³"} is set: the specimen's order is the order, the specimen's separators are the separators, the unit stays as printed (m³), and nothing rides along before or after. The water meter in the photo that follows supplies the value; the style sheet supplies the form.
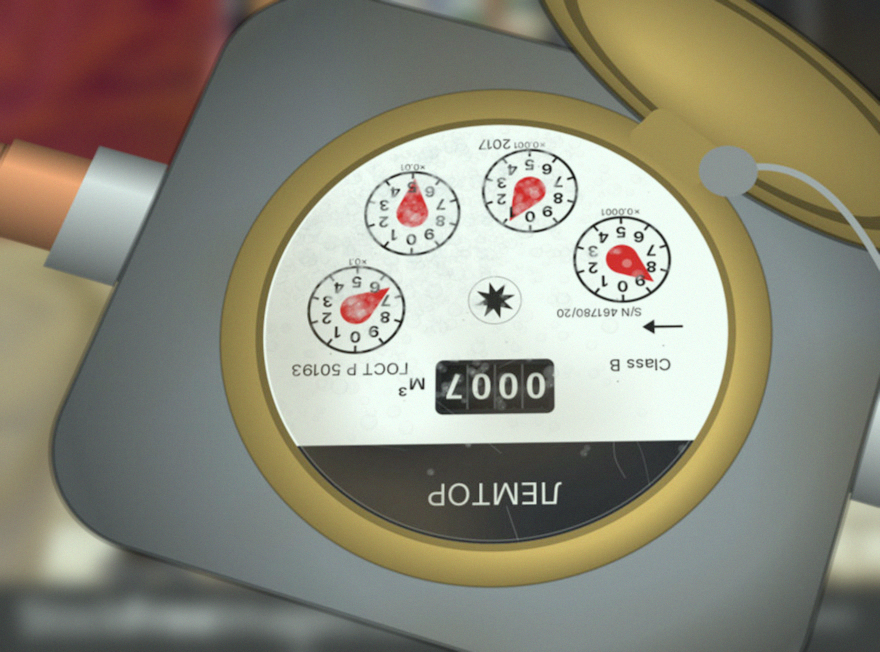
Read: {"value": 7.6508, "unit": "m³"}
